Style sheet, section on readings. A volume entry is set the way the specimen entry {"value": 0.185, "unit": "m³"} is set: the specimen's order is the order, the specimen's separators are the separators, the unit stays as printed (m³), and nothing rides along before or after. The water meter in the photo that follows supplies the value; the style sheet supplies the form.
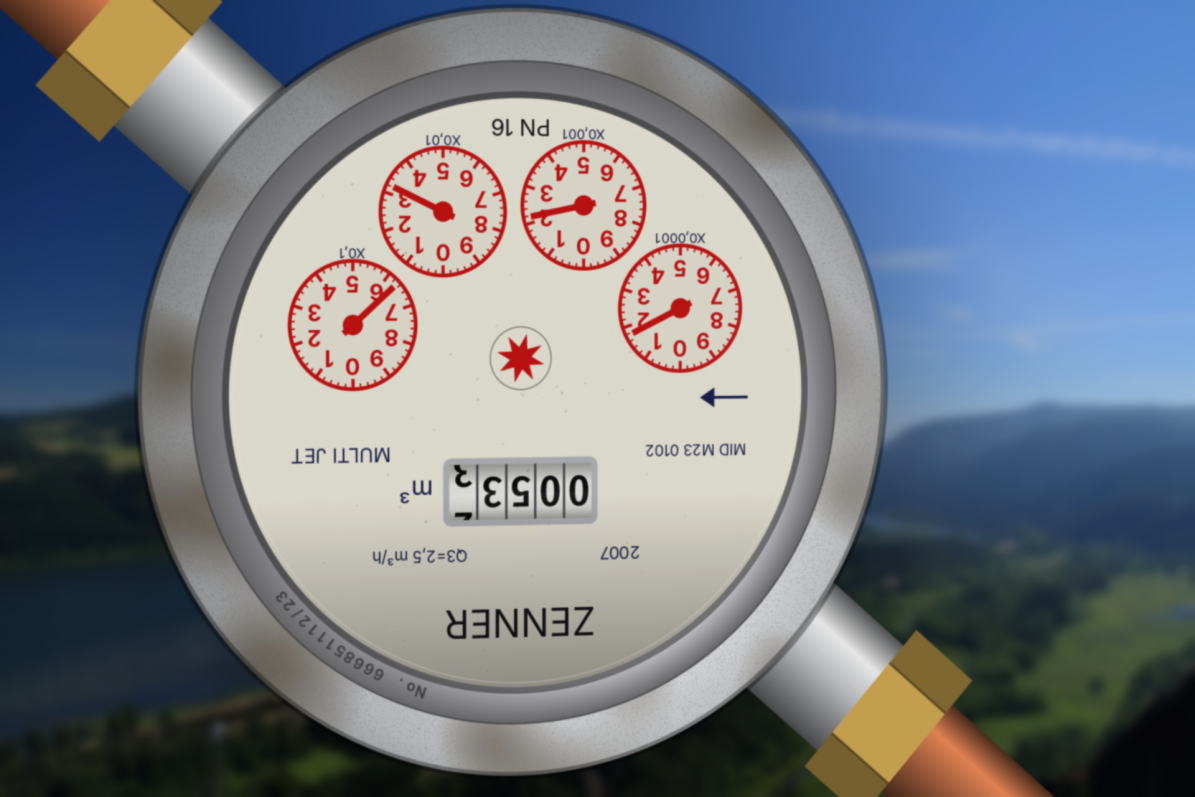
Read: {"value": 532.6321, "unit": "m³"}
